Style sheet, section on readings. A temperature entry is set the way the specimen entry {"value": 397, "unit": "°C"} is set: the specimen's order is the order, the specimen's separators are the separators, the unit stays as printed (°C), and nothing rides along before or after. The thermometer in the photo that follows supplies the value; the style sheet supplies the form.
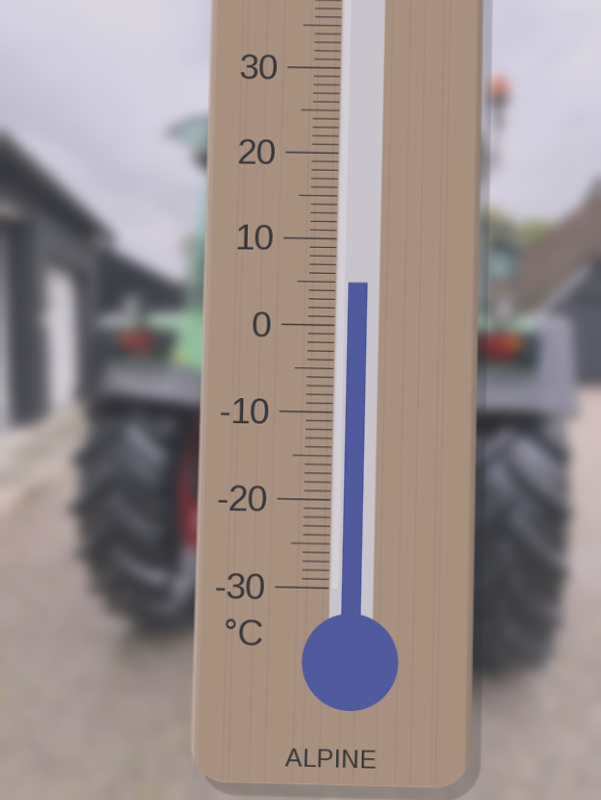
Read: {"value": 5, "unit": "°C"}
